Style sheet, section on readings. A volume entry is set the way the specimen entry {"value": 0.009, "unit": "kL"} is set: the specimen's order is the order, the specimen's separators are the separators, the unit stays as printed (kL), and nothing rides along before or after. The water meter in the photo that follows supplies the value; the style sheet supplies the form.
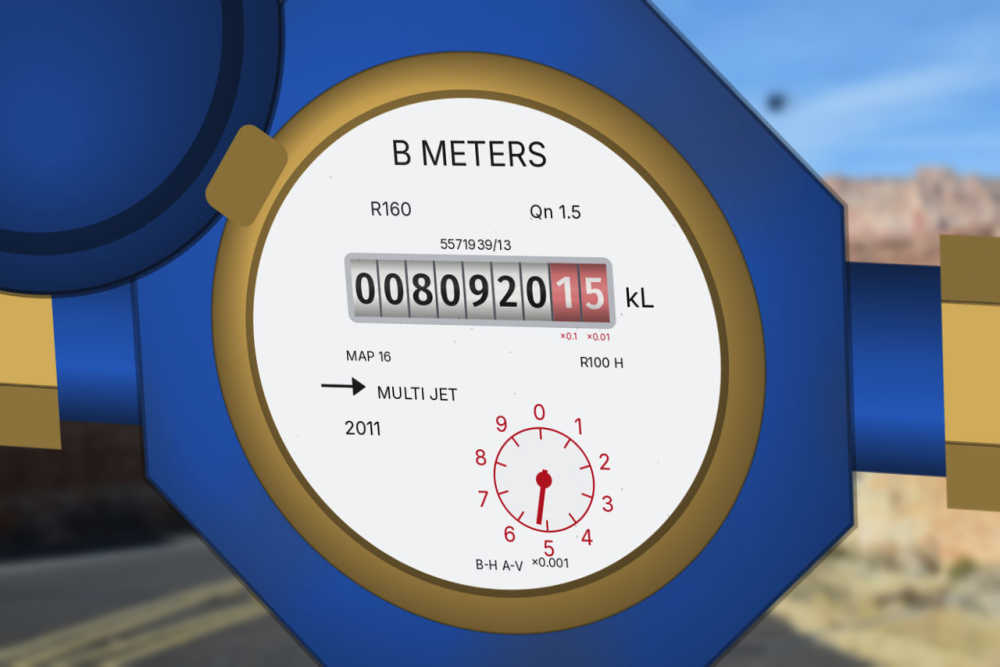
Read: {"value": 80920.155, "unit": "kL"}
